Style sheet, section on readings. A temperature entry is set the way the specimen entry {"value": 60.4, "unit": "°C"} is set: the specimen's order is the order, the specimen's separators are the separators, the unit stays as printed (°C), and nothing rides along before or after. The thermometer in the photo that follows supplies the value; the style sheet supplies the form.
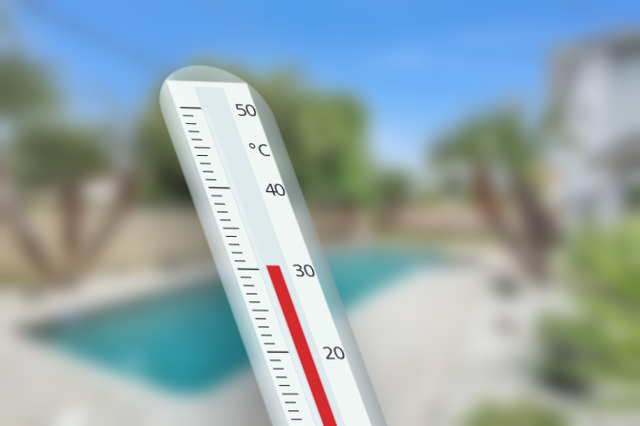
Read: {"value": 30.5, "unit": "°C"}
